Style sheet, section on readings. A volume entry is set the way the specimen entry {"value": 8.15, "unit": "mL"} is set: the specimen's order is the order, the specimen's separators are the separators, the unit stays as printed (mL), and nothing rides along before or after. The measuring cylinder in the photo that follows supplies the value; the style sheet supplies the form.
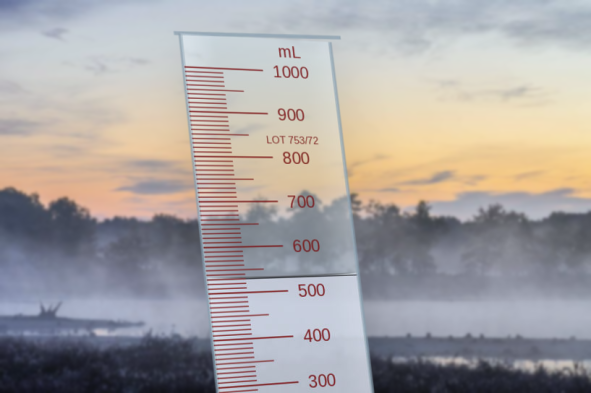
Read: {"value": 530, "unit": "mL"}
